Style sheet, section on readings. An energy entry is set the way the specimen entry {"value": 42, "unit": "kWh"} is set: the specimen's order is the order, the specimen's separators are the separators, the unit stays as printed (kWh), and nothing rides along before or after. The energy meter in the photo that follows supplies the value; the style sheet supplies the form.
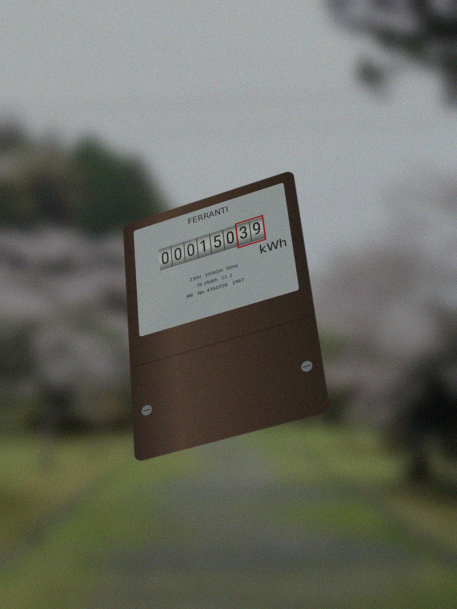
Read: {"value": 150.39, "unit": "kWh"}
